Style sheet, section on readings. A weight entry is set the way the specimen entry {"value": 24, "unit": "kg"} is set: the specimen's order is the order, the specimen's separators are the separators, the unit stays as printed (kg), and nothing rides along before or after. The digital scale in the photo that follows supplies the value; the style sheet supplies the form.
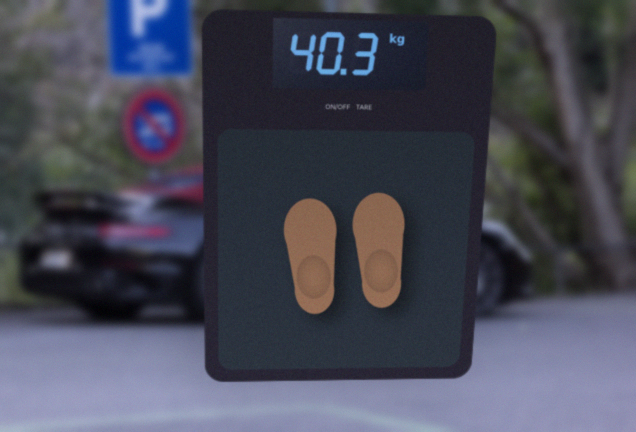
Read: {"value": 40.3, "unit": "kg"}
